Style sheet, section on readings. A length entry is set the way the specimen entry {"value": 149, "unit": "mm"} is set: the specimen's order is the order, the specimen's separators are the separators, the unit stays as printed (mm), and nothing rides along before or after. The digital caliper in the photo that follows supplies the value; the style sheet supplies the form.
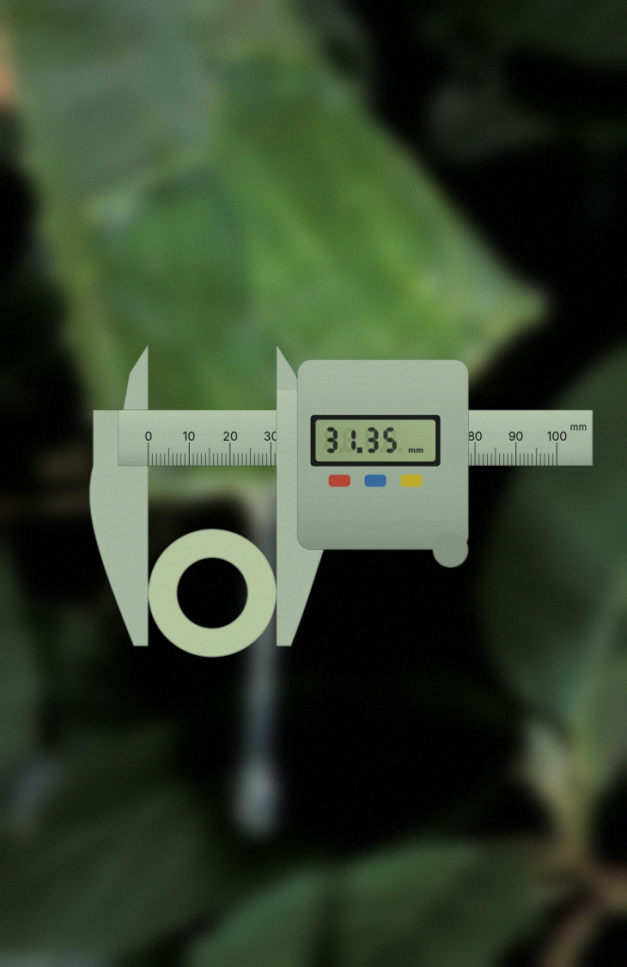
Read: {"value": 31.35, "unit": "mm"}
